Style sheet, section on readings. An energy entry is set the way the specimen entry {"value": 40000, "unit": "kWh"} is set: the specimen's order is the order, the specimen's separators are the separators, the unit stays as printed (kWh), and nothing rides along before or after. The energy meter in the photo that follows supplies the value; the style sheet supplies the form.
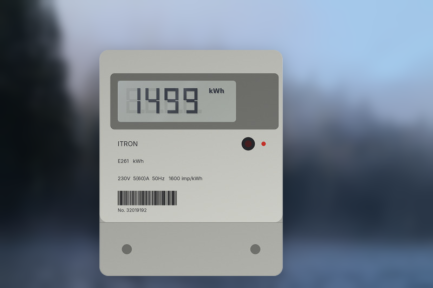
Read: {"value": 1499, "unit": "kWh"}
